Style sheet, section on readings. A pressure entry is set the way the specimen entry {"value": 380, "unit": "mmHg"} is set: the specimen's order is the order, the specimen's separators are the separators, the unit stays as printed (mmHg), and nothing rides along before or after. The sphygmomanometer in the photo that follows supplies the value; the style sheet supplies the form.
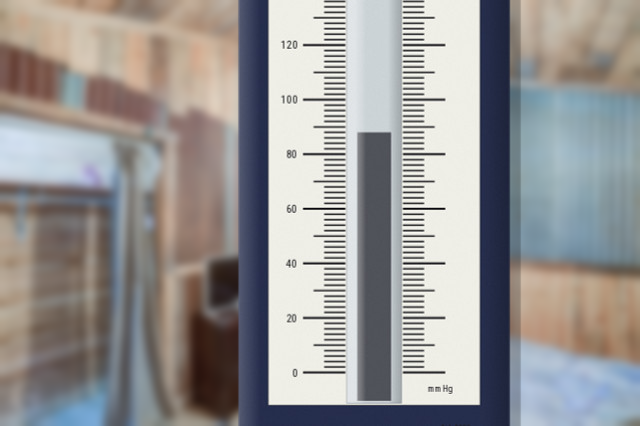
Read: {"value": 88, "unit": "mmHg"}
